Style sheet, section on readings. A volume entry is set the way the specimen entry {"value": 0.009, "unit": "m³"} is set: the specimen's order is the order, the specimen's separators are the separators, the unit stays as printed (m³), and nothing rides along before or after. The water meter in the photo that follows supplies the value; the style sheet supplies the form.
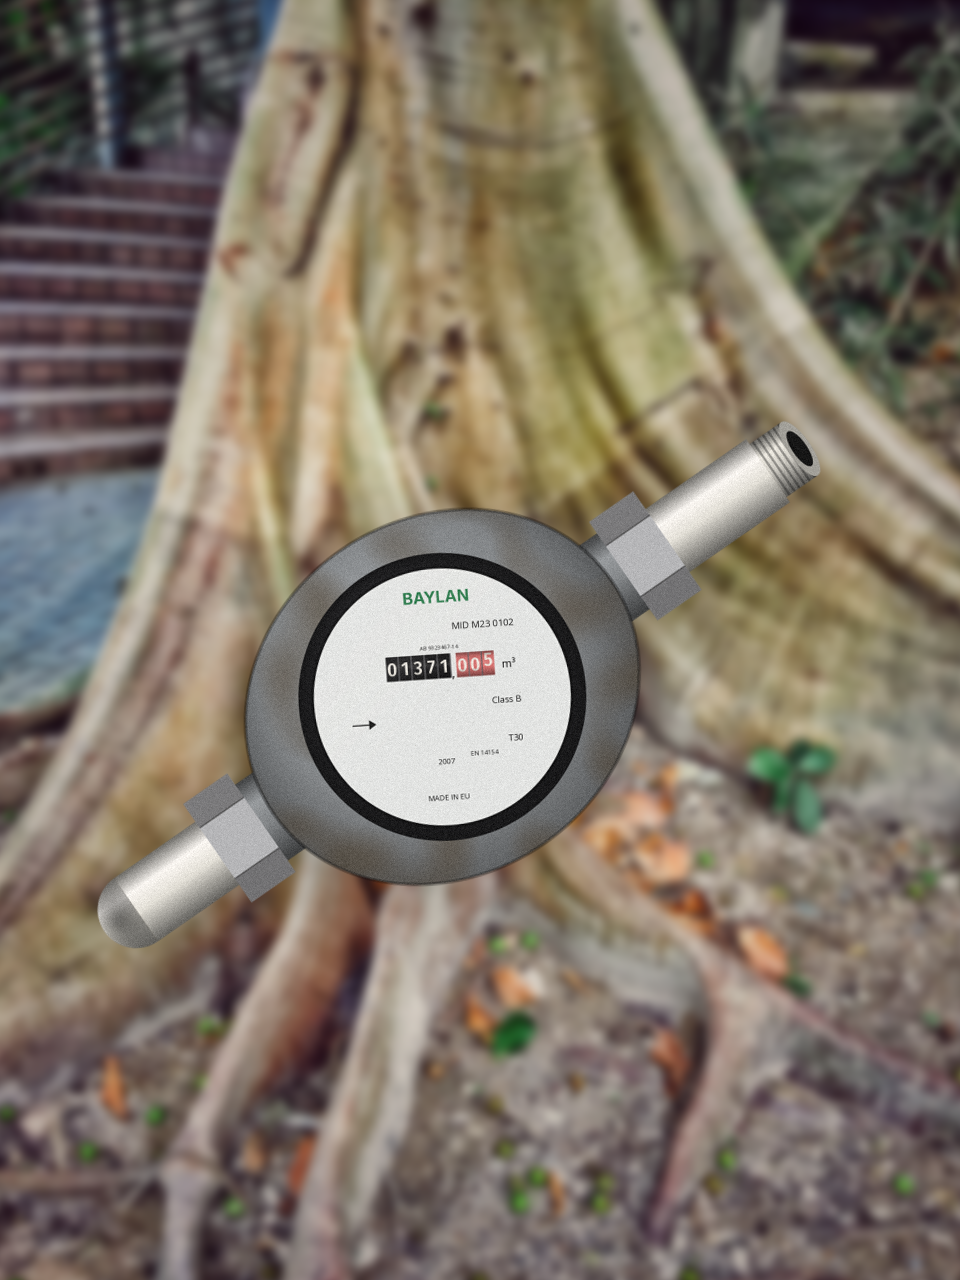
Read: {"value": 1371.005, "unit": "m³"}
